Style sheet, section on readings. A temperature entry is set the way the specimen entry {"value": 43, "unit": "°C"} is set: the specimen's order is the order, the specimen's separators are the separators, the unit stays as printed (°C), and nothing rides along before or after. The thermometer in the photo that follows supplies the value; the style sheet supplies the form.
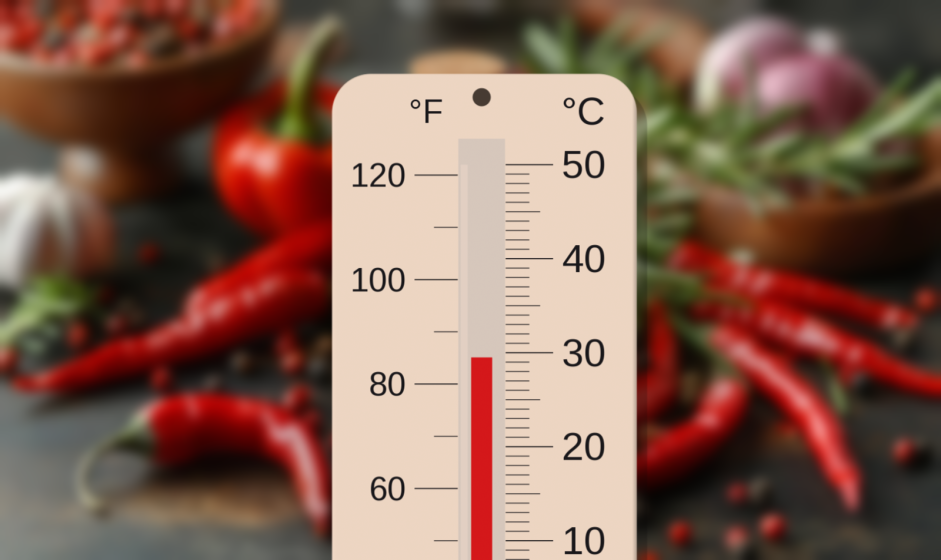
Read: {"value": 29.5, "unit": "°C"}
